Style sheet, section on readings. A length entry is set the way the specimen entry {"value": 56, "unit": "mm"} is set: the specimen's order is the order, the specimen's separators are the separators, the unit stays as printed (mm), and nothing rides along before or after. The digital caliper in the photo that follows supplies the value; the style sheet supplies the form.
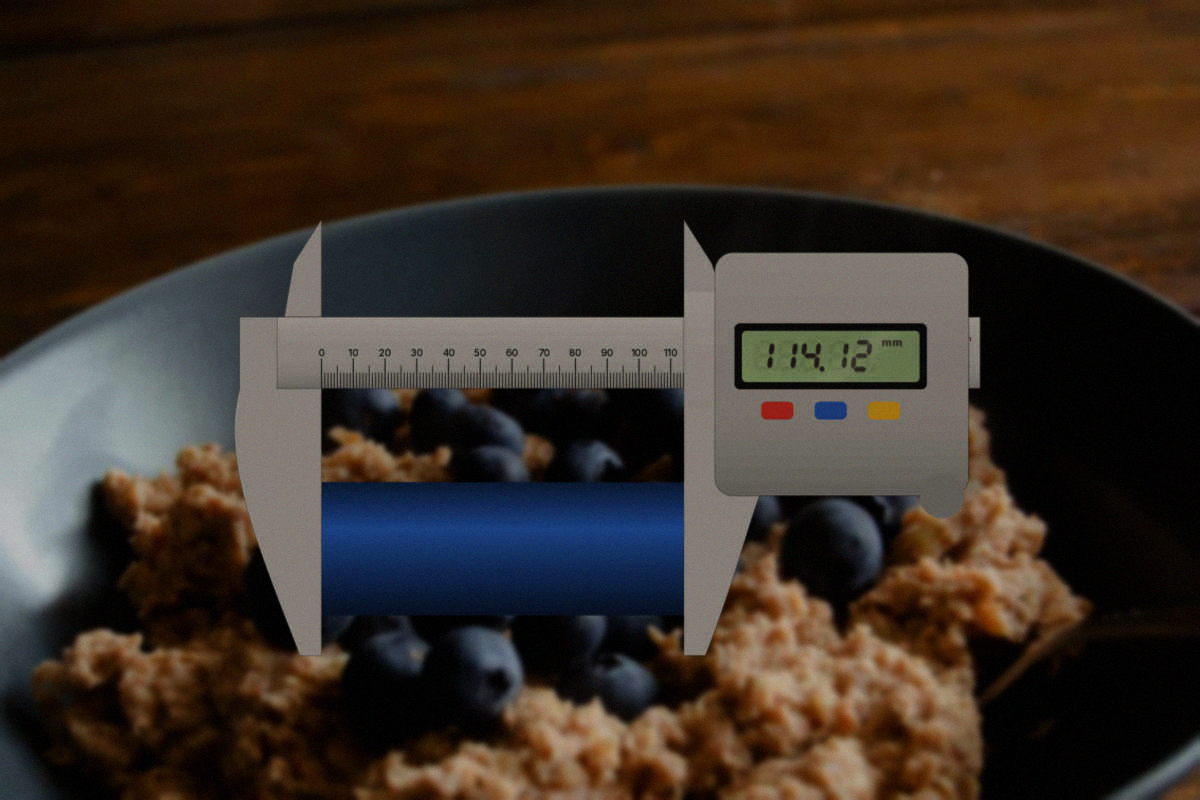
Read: {"value": 114.12, "unit": "mm"}
